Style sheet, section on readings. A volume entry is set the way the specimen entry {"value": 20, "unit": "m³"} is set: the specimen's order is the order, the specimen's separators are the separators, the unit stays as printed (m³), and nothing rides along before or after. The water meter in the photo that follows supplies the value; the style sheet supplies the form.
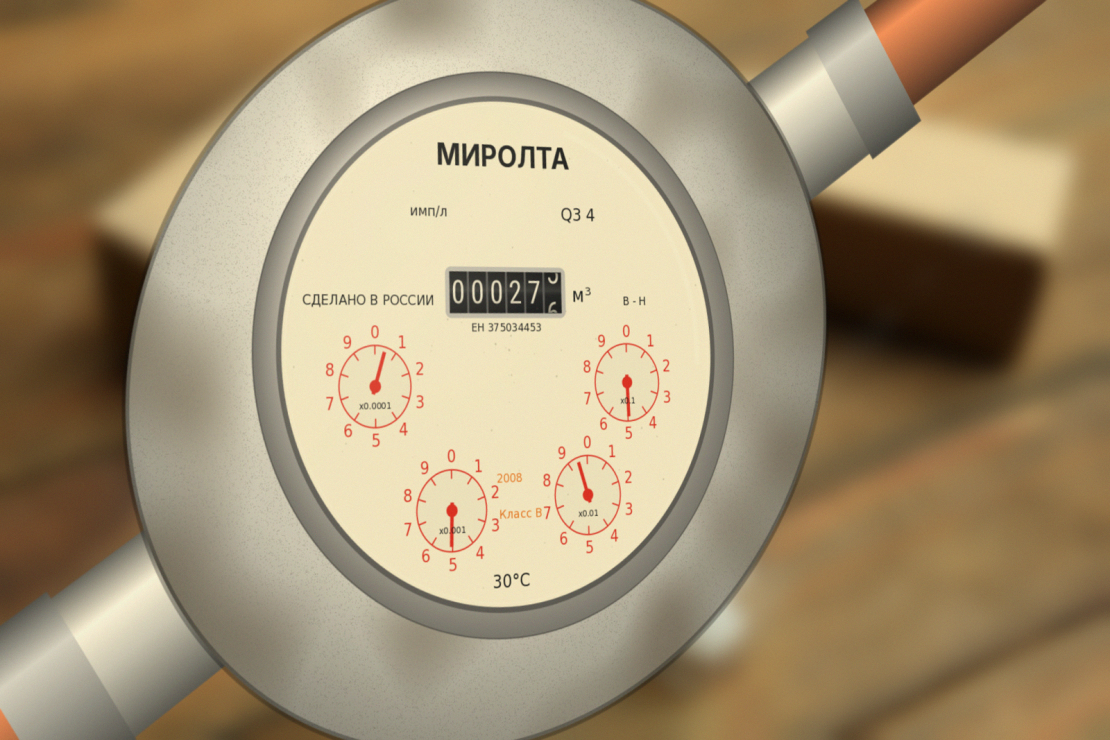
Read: {"value": 275.4950, "unit": "m³"}
